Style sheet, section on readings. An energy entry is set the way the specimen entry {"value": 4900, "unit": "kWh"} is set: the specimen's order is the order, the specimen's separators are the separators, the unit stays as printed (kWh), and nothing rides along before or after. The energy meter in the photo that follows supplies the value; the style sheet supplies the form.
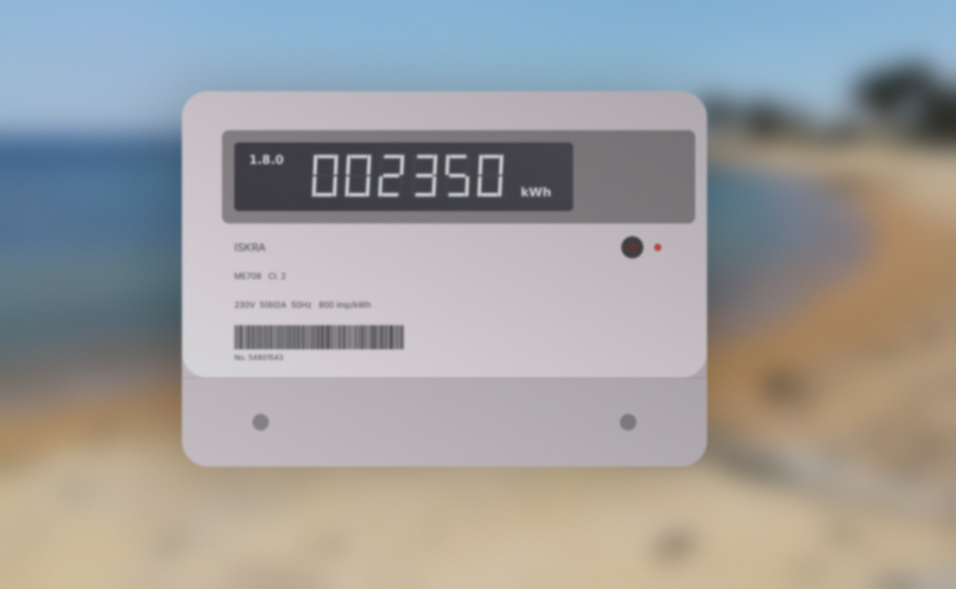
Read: {"value": 2350, "unit": "kWh"}
